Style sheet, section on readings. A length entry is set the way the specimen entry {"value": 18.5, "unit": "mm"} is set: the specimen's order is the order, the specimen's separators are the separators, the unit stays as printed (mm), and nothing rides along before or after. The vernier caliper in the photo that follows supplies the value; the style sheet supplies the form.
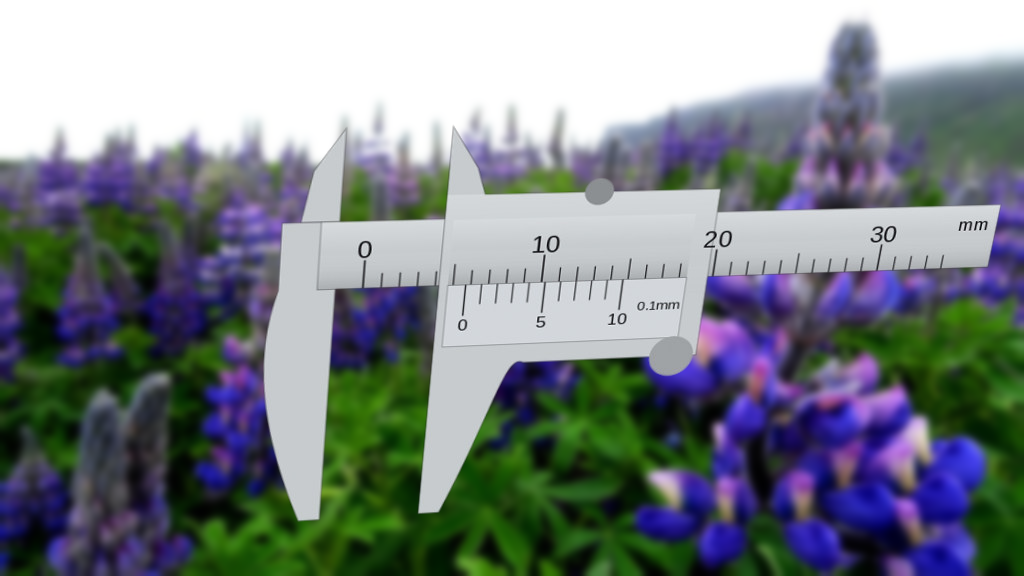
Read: {"value": 5.7, "unit": "mm"}
